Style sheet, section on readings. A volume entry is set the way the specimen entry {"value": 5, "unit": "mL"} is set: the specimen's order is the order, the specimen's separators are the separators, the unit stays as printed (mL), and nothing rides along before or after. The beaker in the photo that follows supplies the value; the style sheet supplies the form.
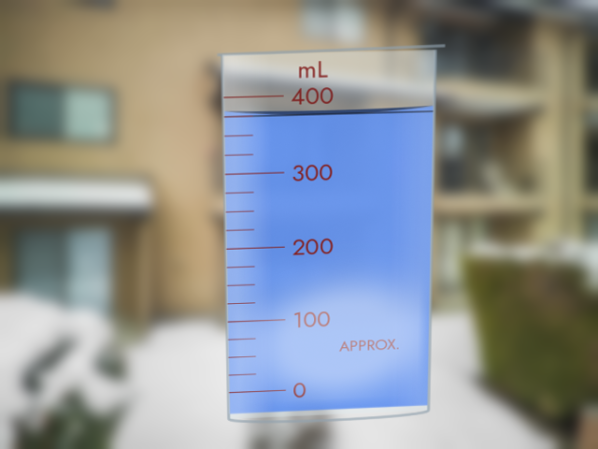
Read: {"value": 375, "unit": "mL"}
